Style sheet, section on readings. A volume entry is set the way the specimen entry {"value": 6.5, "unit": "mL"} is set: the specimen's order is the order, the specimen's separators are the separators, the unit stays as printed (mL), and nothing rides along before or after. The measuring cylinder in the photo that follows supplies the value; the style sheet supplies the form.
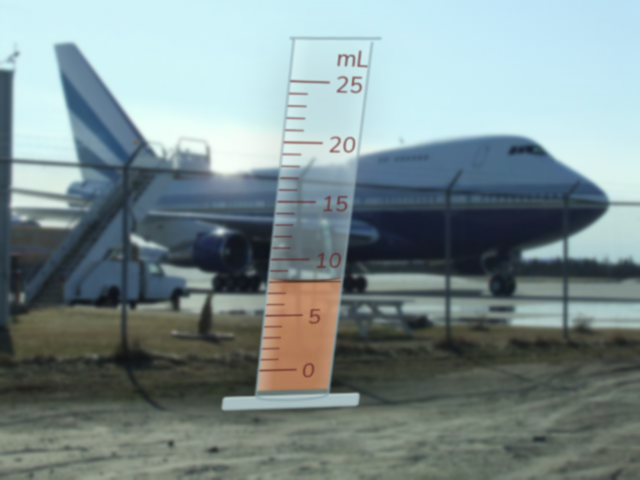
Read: {"value": 8, "unit": "mL"}
